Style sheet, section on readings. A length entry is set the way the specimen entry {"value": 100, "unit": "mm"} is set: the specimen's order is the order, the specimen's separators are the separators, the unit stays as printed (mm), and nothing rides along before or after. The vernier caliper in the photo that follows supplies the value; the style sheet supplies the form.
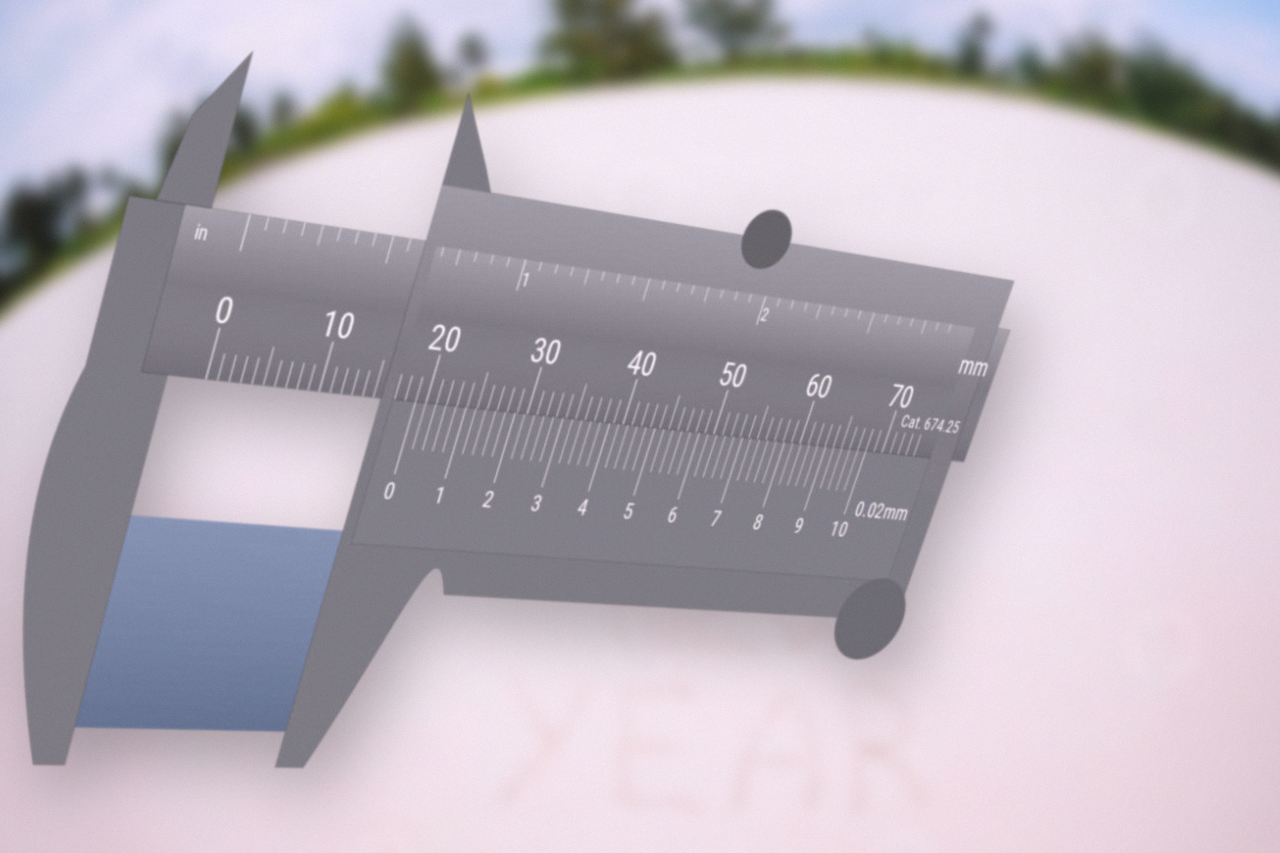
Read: {"value": 19.0, "unit": "mm"}
